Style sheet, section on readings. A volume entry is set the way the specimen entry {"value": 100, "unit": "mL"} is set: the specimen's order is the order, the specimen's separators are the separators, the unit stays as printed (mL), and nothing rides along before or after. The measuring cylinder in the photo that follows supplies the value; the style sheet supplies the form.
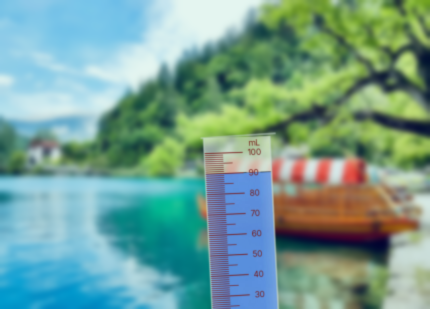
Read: {"value": 90, "unit": "mL"}
